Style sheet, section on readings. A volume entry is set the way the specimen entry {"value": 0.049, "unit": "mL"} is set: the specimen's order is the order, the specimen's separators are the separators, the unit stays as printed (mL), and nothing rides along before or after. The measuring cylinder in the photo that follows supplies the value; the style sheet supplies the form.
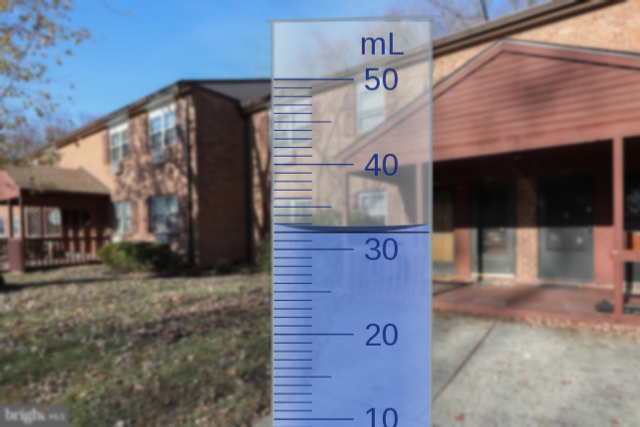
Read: {"value": 32, "unit": "mL"}
